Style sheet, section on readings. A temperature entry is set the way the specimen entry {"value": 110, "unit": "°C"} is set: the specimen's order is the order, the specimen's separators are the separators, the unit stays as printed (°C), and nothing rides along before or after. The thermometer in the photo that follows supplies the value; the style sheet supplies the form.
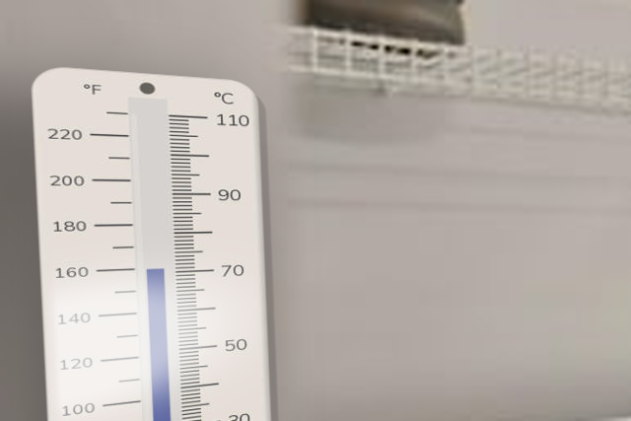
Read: {"value": 71, "unit": "°C"}
